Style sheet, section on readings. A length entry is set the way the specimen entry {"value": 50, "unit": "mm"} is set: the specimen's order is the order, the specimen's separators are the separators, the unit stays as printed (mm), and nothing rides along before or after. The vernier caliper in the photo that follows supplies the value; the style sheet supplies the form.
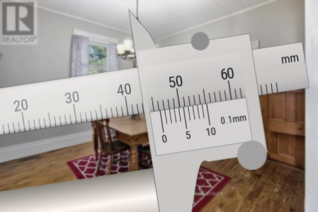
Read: {"value": 46.2, "unit": "mm"}
